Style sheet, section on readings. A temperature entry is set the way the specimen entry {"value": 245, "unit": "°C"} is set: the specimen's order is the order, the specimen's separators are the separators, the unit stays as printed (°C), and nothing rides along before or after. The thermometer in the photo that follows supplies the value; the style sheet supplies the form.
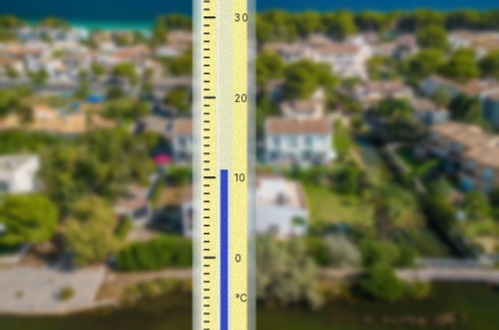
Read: {"value": 11, "unit": "°C"}
